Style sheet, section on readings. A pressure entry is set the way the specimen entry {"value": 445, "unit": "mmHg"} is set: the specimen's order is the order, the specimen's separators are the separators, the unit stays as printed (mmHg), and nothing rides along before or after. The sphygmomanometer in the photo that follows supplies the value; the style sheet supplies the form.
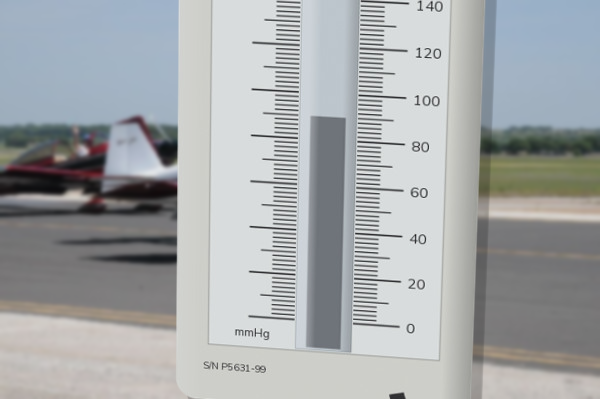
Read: {"value": 90, "unit": "mmHg"}
